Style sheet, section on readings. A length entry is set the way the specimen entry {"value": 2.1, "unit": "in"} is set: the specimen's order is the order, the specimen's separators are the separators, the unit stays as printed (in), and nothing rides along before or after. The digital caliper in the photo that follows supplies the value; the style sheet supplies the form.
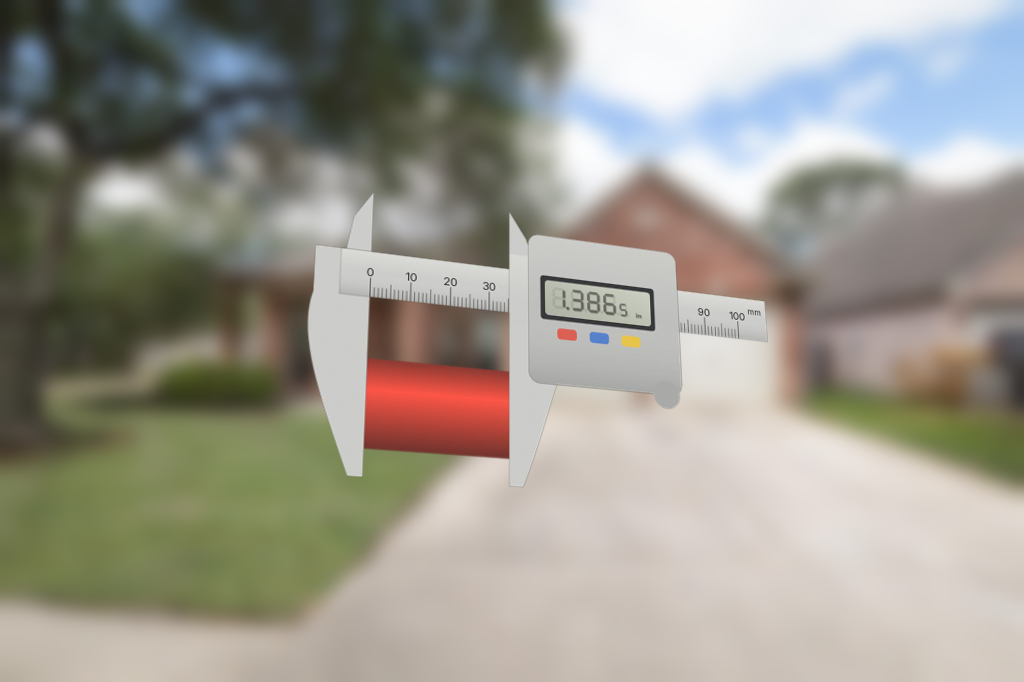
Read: {"value": 1.3865, "unit": "in"}
